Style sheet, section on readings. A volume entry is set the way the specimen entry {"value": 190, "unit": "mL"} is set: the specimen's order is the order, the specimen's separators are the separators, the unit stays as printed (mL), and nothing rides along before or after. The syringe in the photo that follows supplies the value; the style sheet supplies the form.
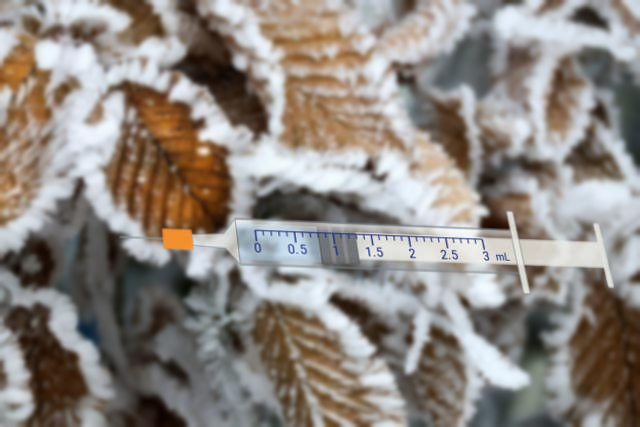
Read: {"value": 0.8, "unit": "mL"}
